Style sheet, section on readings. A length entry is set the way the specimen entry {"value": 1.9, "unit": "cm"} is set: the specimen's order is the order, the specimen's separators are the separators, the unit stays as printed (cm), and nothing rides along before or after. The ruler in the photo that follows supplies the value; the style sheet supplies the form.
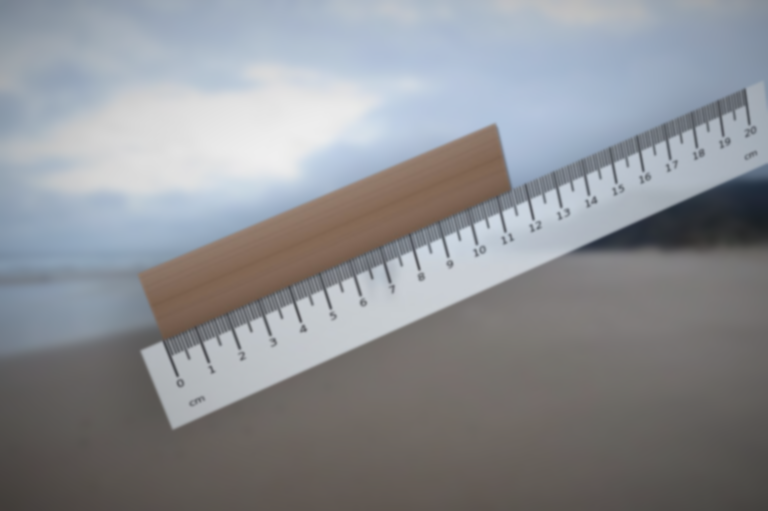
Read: {"value": 11.5, "unit": "cm"}
